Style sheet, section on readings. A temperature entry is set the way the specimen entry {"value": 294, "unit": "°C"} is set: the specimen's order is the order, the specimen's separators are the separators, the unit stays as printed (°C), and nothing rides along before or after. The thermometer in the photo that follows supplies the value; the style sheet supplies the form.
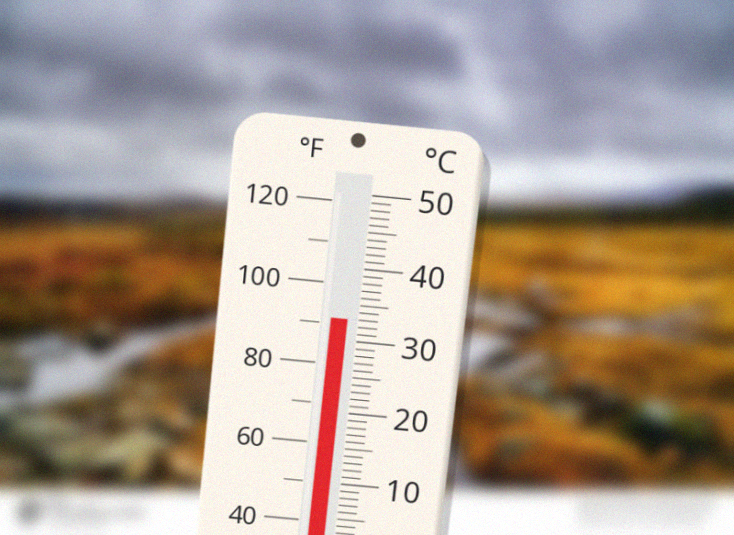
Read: {"value": 33, "unit": "°C"}
